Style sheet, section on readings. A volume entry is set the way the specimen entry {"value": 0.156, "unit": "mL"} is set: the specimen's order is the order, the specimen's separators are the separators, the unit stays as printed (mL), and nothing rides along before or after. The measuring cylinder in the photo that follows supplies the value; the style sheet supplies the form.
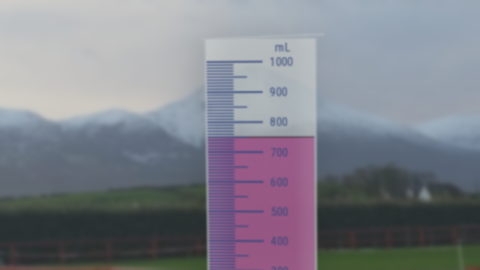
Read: {"value": 750, "unit": "mL"}
